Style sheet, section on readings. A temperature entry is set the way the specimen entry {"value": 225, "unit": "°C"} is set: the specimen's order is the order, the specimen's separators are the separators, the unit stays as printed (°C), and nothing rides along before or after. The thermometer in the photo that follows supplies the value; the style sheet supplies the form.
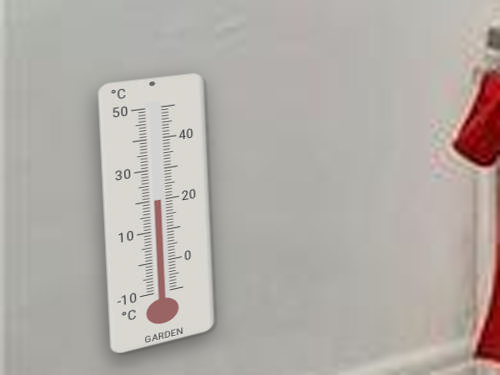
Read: {"value": 20, "unit": "°C"}
